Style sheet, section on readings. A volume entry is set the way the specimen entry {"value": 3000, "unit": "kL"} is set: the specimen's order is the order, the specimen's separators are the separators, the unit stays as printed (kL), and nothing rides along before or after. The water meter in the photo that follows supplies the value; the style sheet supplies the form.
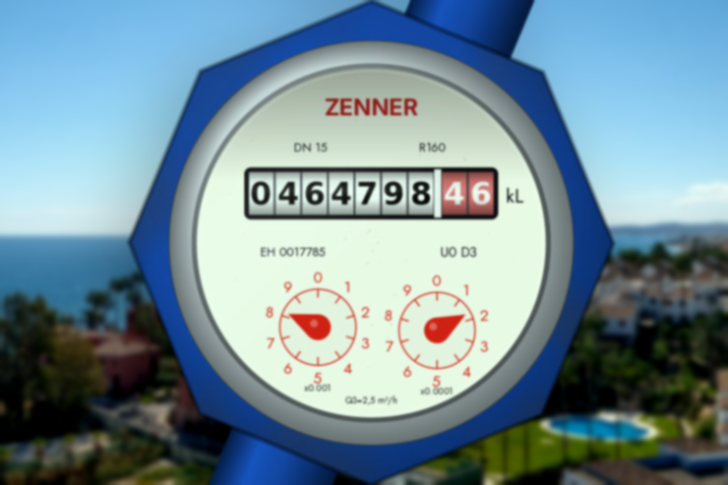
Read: {"value": 464798.4681, "unit": "kL"}
